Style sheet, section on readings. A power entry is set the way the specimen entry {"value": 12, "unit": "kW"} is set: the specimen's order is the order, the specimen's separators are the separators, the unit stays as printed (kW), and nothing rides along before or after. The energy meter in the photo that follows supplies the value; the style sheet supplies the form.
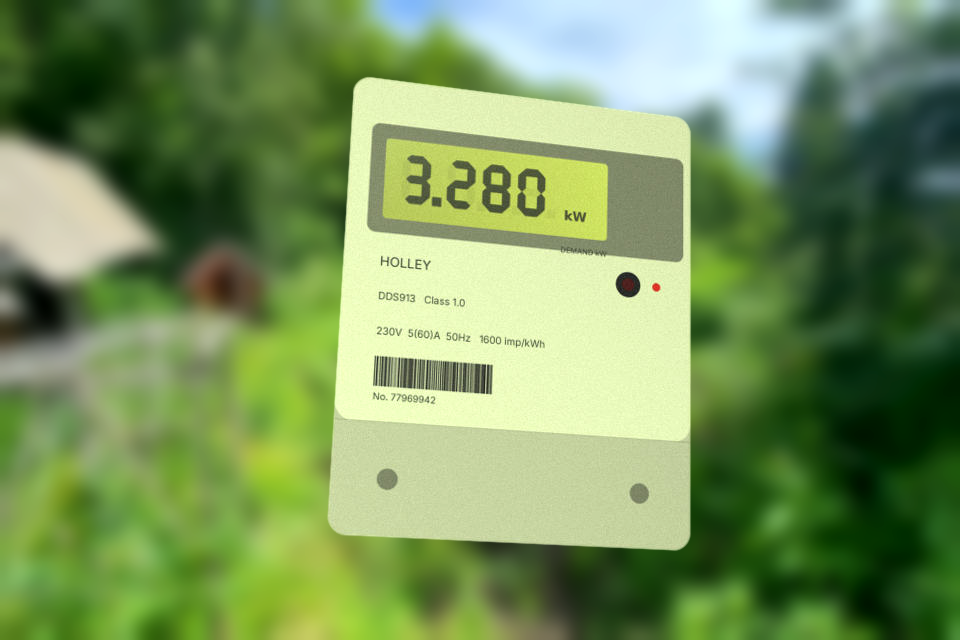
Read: {"value": 3.280, "unit": "kW"}
